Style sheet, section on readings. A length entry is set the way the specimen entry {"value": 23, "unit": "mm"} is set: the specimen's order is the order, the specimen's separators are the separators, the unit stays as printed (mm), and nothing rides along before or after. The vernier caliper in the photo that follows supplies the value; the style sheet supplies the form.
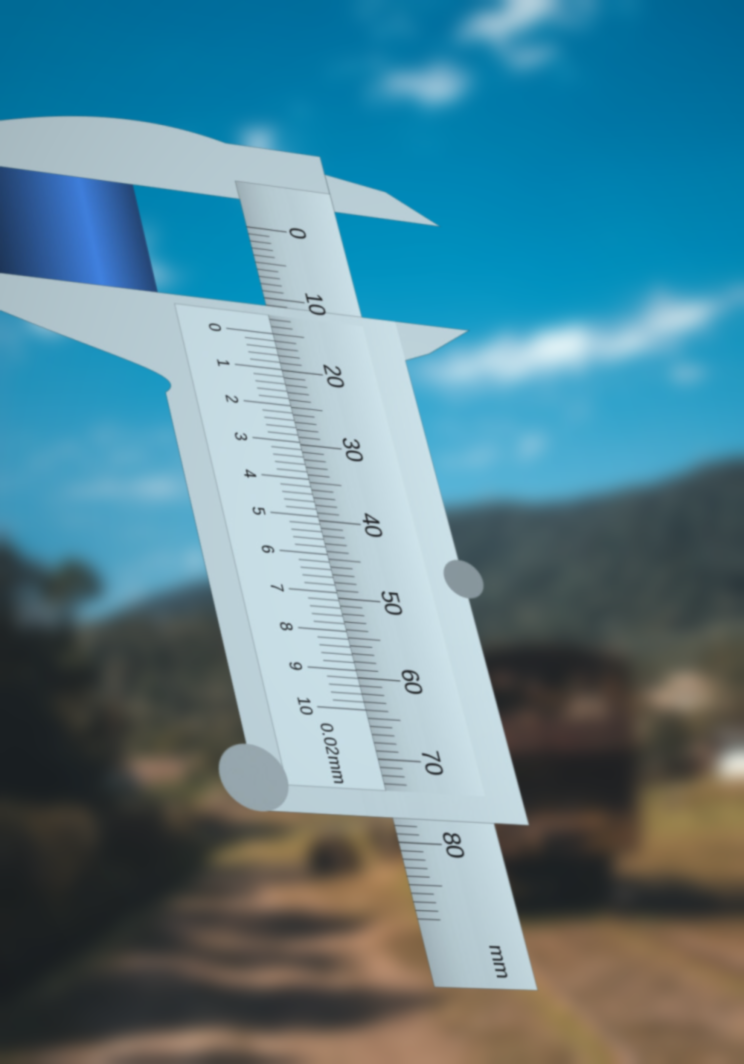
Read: {"value": 15.0, "unit": "mm"}
